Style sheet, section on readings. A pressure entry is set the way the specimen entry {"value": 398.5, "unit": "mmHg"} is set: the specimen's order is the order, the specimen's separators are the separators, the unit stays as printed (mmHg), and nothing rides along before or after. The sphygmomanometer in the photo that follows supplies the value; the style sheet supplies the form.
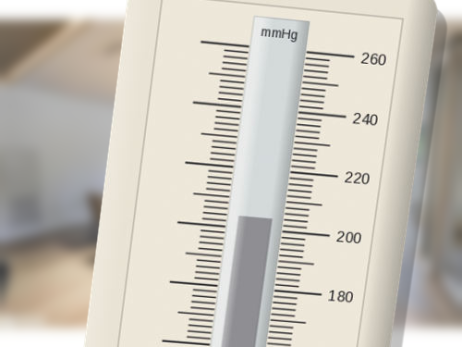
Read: {"value": 204, "unit": "mmHg"}
